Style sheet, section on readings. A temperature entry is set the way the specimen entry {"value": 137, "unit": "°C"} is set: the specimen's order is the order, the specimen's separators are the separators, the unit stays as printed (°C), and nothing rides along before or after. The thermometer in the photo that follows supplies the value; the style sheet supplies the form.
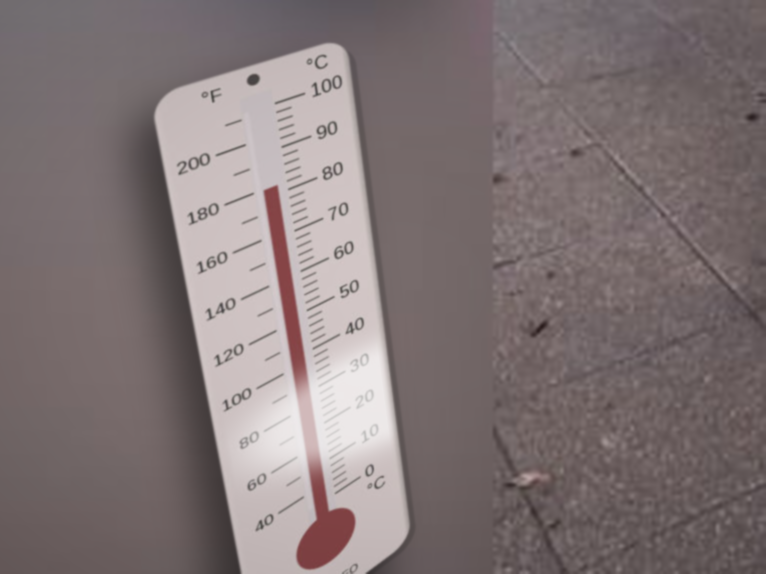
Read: {"value": 82, "unit": "°C"}
